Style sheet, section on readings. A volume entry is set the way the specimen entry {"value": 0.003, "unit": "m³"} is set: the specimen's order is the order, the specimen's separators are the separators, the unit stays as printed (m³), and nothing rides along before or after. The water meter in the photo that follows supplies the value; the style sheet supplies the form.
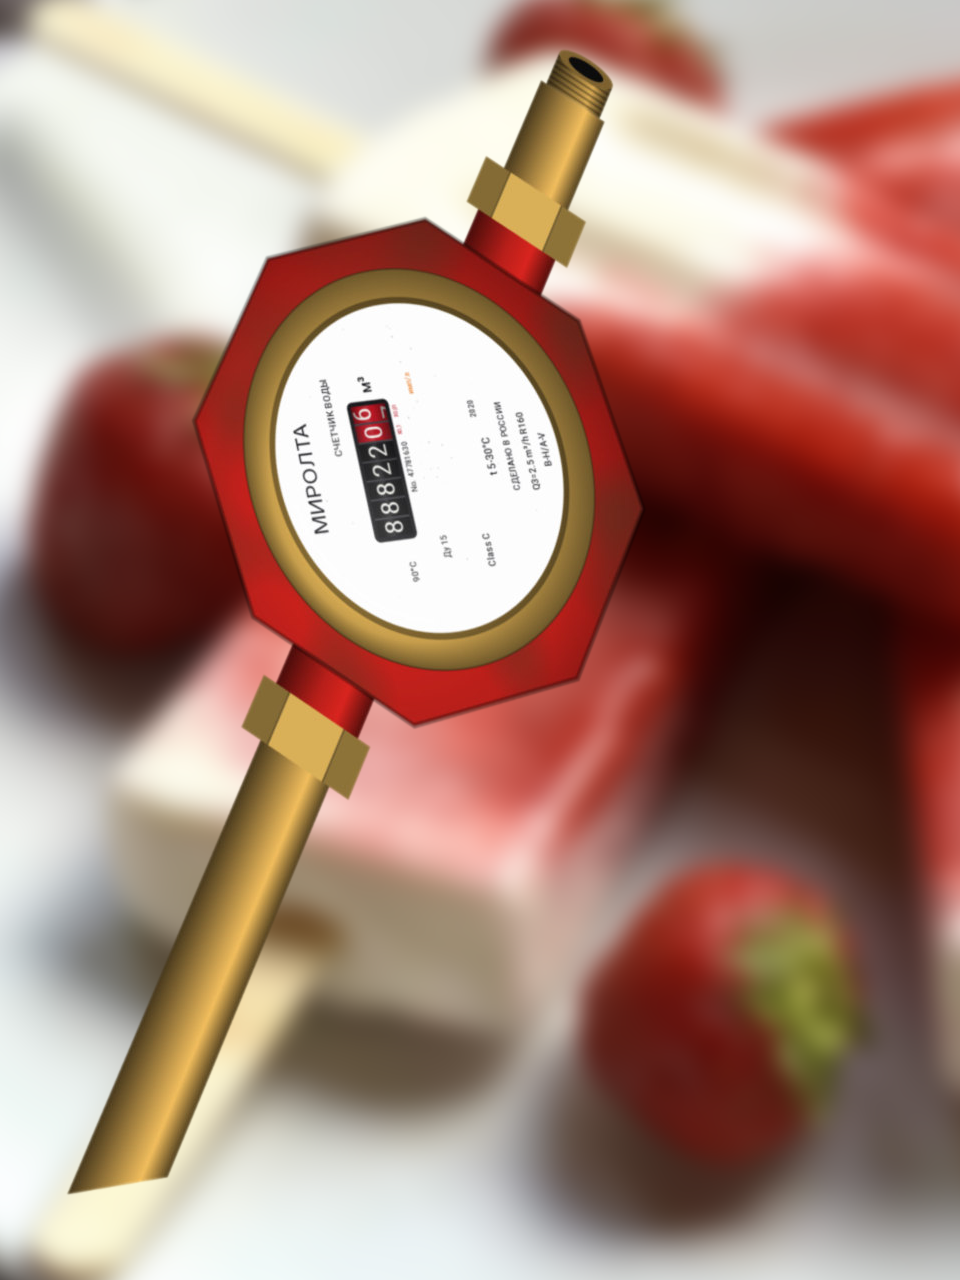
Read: {"value": 88822.06, "unit": "m³"}
